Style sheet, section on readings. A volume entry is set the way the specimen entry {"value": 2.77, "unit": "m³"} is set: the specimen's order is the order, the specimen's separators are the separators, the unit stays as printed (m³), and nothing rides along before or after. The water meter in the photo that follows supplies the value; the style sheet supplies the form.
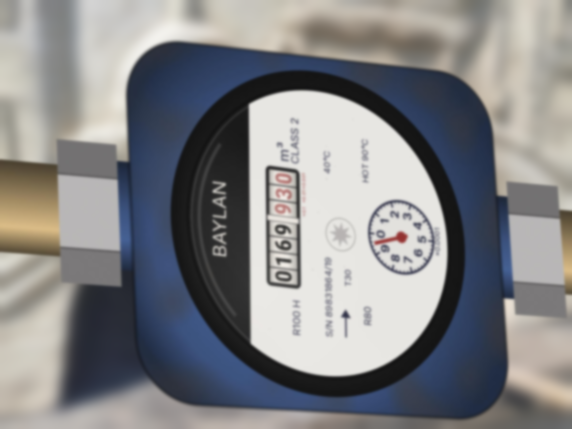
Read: {"value": 169.9299, "unit": "m³"}
